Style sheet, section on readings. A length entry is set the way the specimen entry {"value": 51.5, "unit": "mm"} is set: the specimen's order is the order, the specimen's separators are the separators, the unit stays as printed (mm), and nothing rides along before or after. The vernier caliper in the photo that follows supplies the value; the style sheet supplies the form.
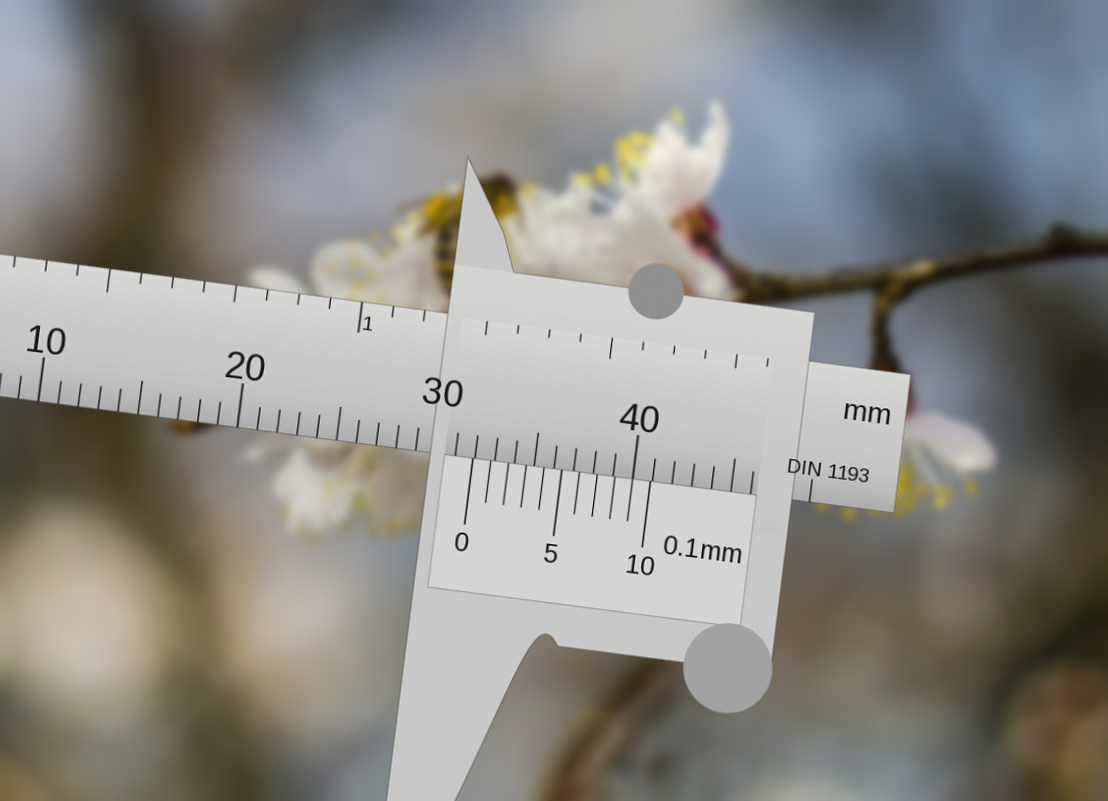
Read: {"value": 31.9, "unit": "mm"}
